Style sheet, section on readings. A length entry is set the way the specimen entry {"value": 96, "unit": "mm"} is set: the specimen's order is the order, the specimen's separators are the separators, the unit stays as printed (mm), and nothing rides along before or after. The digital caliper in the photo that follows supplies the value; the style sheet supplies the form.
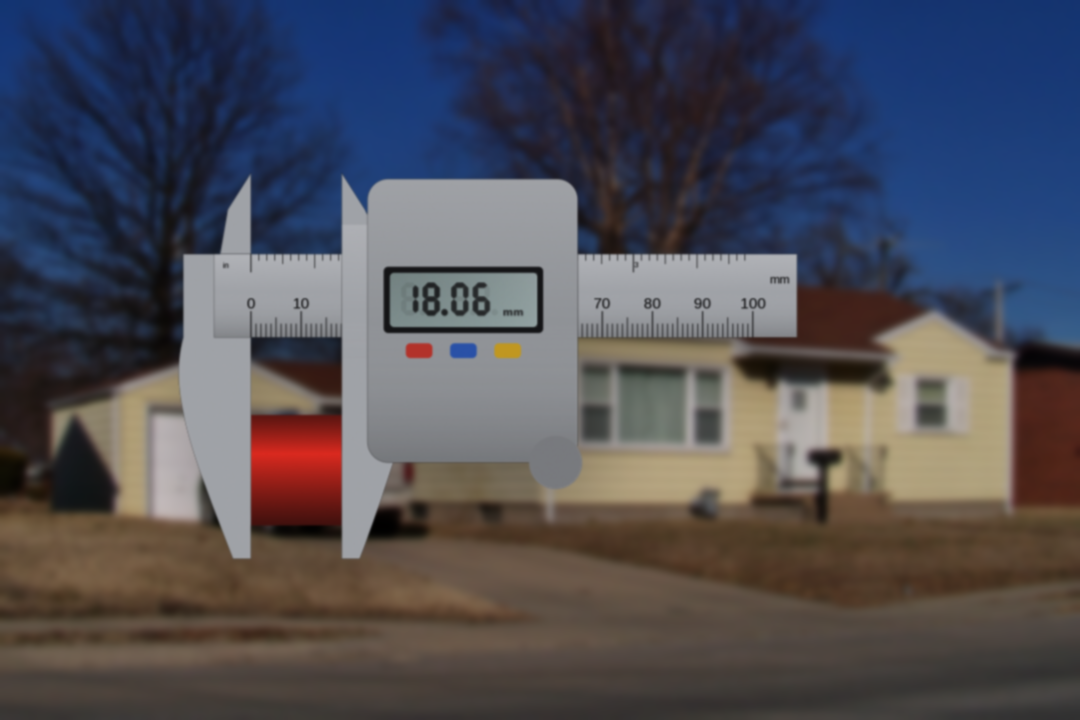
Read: {"value": 18.06, "unit": "mm"}
